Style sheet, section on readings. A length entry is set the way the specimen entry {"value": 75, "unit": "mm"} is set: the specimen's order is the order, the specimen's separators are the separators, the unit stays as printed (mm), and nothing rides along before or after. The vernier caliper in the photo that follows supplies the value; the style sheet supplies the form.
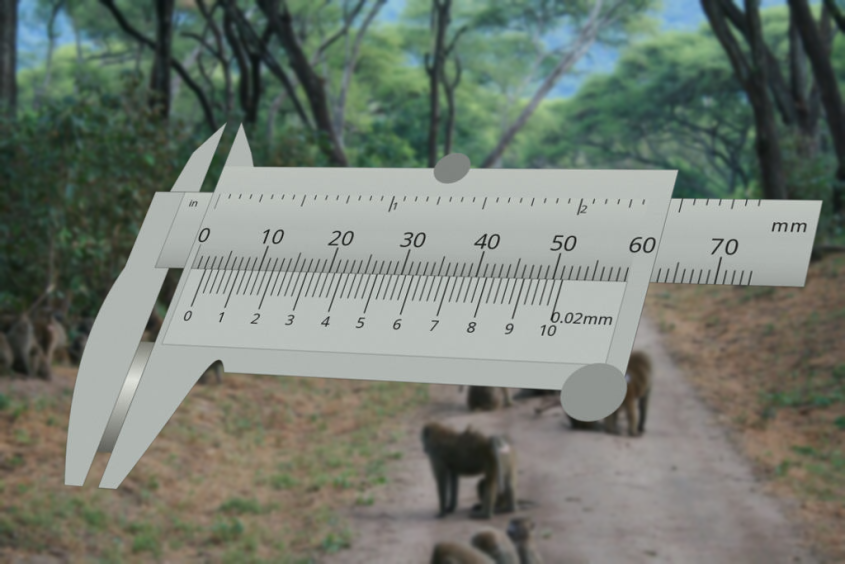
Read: {"value": 2.2, "unit": "mm"}
